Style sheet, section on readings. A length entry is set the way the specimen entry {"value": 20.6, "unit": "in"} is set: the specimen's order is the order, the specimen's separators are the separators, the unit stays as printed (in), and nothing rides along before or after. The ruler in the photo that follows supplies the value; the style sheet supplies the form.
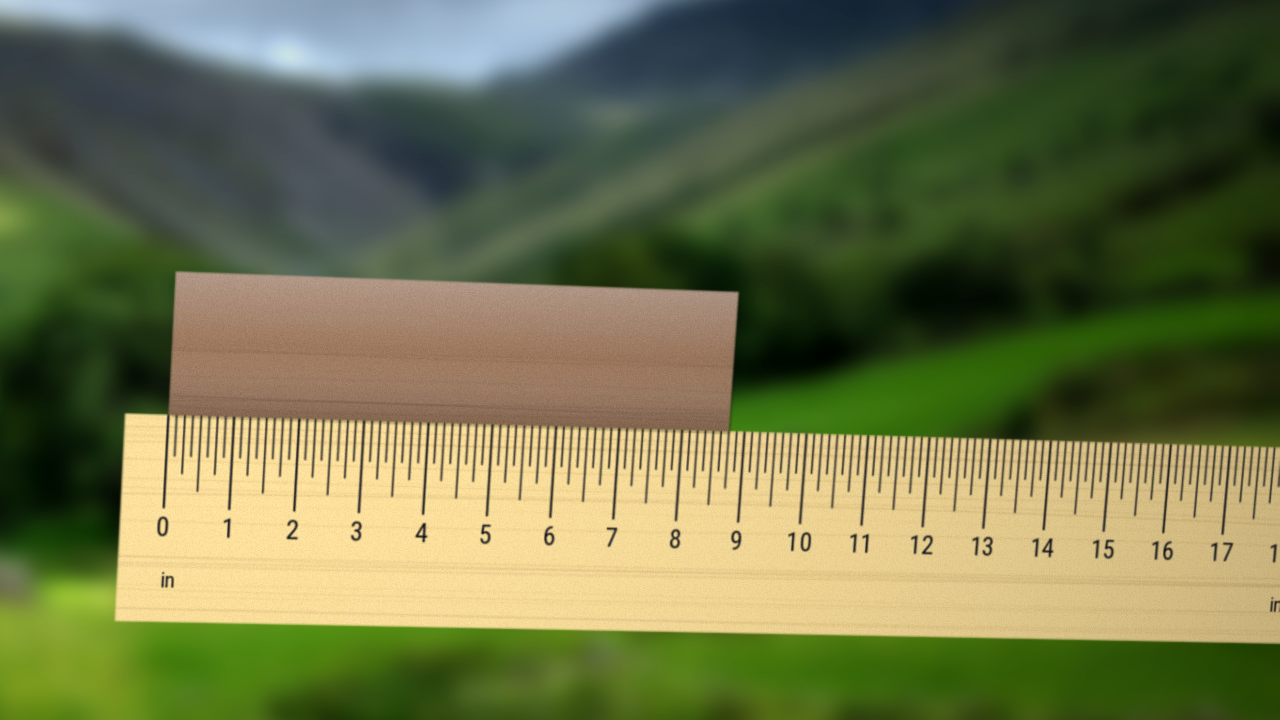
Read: {"value": 8.75, "unit": "in"}
